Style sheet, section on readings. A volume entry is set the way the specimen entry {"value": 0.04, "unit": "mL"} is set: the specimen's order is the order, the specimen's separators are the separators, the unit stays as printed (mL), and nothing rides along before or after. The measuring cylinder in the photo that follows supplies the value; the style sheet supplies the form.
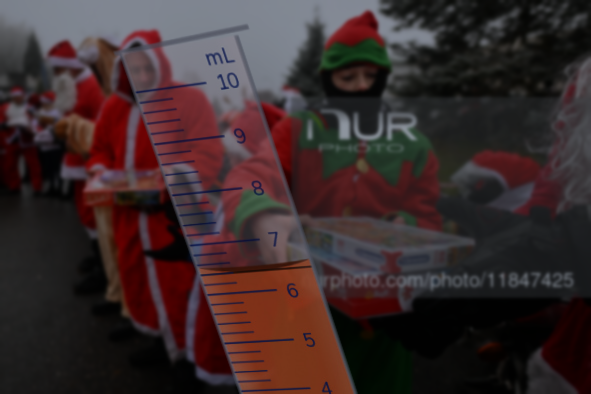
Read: {"value": 6.4, "unit": "mL"}
